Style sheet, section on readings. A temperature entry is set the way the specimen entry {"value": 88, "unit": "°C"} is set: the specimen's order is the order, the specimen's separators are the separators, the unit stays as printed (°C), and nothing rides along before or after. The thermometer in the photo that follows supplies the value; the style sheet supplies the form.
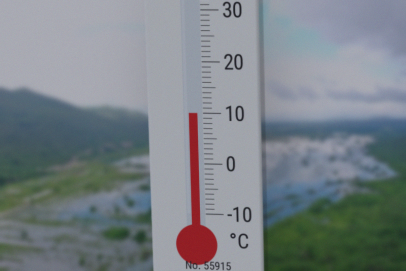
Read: {"value": 10, "unit": "°C"}
